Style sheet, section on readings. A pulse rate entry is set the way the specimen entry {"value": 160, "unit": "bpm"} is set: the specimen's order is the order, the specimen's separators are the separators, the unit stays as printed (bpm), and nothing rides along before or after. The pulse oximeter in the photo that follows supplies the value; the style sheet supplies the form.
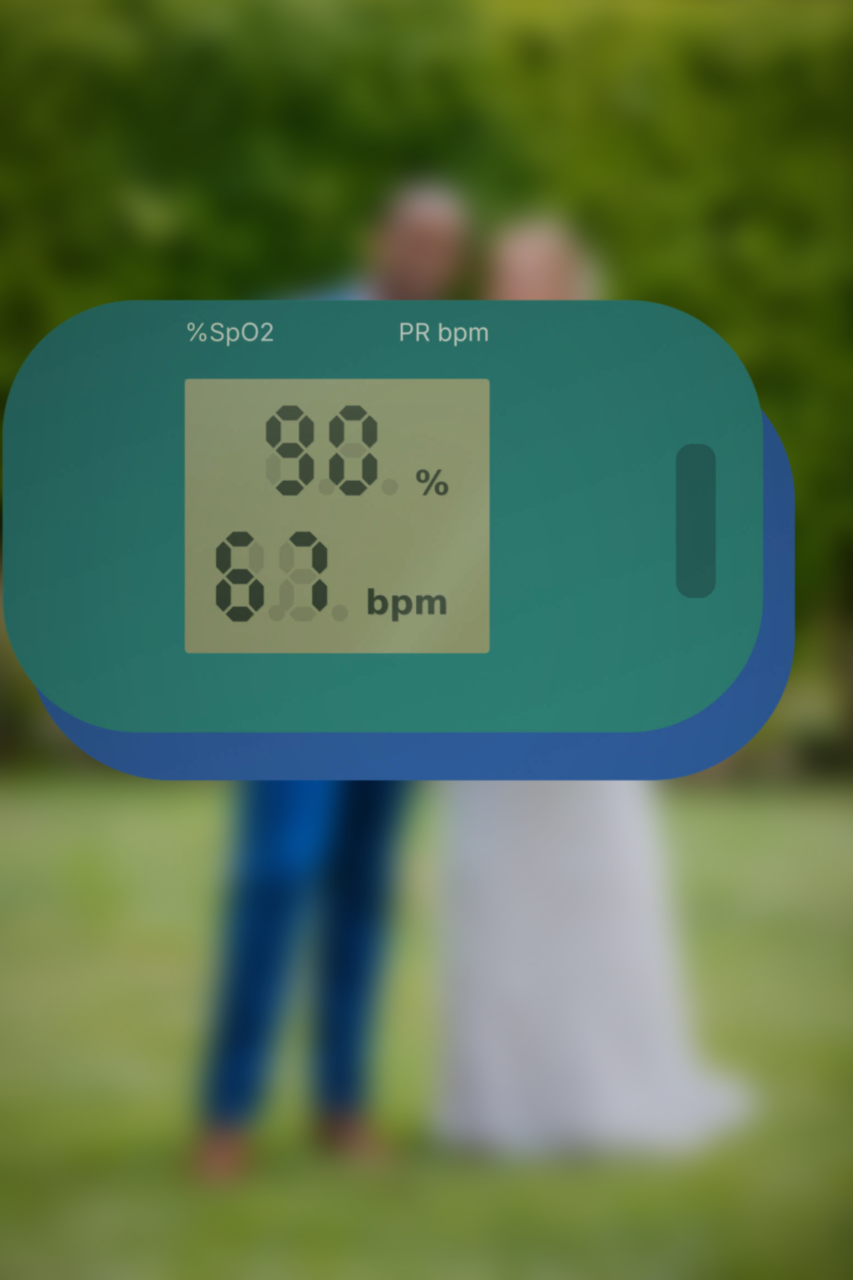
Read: {"value": 67, "unit": "bpm"}
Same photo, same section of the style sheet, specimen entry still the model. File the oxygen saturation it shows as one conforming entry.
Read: {"value": 90, "unit": "%"}
